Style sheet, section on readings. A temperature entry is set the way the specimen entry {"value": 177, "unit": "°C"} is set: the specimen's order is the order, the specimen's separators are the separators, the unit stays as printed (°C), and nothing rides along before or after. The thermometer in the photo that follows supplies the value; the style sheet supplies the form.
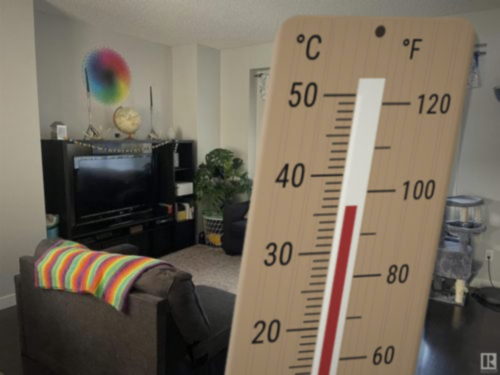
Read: {"value": 36, "unit": "°C"}
